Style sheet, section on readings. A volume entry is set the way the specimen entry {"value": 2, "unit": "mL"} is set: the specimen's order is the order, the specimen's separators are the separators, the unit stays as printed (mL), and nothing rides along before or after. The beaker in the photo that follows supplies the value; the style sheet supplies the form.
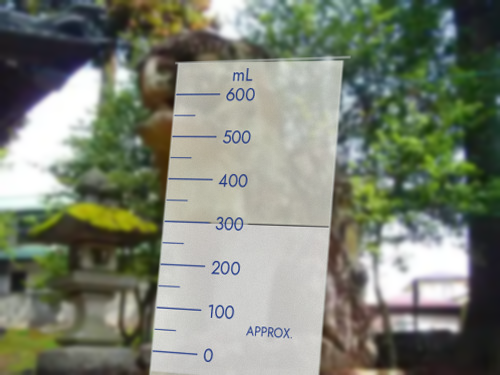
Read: {"value": 300, "unit": "mL"}
